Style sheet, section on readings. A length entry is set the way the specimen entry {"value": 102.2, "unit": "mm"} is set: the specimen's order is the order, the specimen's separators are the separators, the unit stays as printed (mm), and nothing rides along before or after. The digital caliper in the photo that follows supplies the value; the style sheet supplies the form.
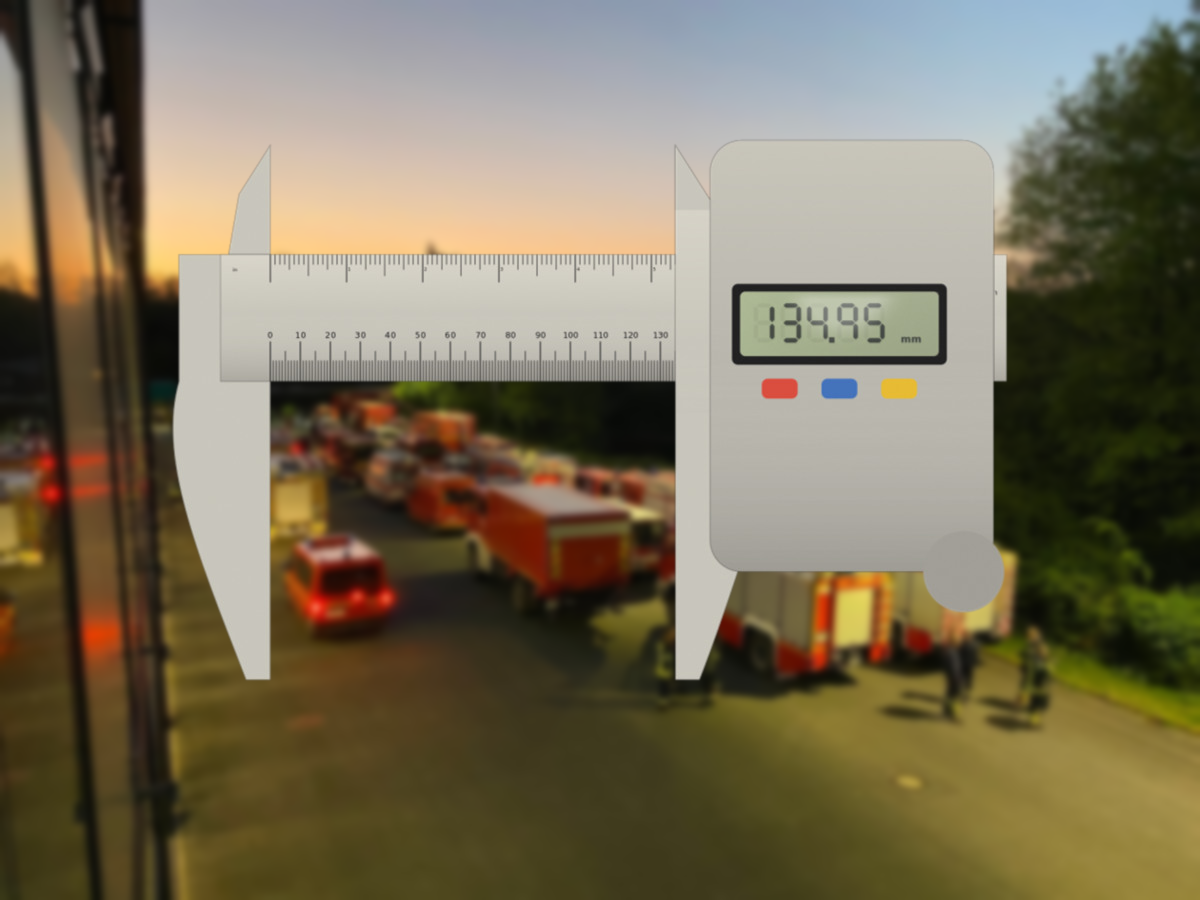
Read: {"value": 134.95, "unit": "mm"}
